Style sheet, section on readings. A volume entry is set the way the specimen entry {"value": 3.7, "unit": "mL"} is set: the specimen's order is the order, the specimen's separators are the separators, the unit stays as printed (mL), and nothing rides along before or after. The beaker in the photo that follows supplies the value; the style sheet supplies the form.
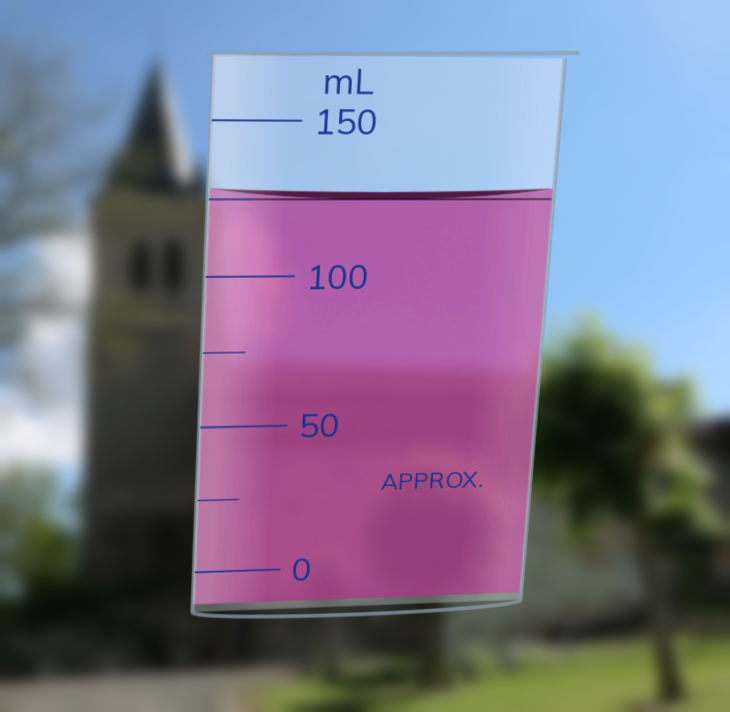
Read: {"value": 125, "unit": "mL"}
